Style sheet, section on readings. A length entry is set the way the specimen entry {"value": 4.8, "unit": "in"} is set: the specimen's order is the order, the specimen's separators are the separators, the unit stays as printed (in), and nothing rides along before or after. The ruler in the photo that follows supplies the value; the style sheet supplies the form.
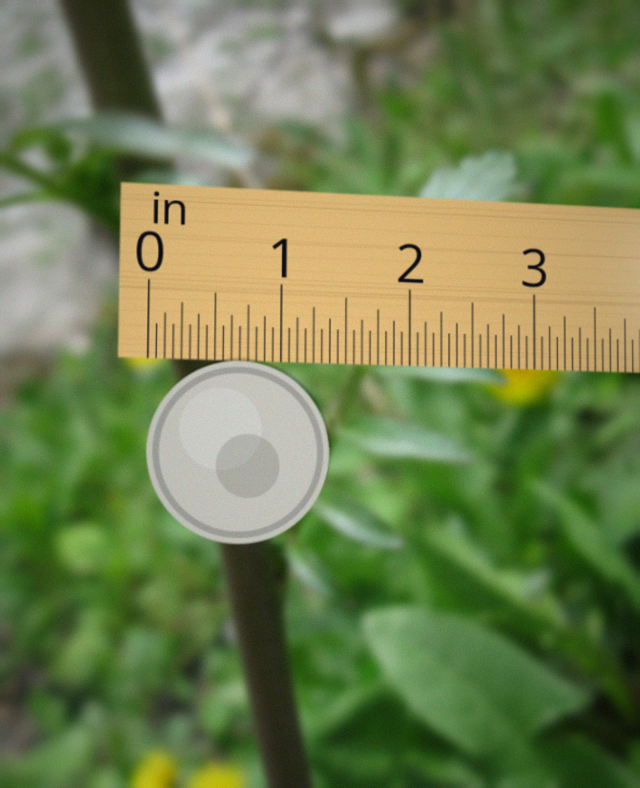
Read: {"value": 1.375, "unit": "in"}
